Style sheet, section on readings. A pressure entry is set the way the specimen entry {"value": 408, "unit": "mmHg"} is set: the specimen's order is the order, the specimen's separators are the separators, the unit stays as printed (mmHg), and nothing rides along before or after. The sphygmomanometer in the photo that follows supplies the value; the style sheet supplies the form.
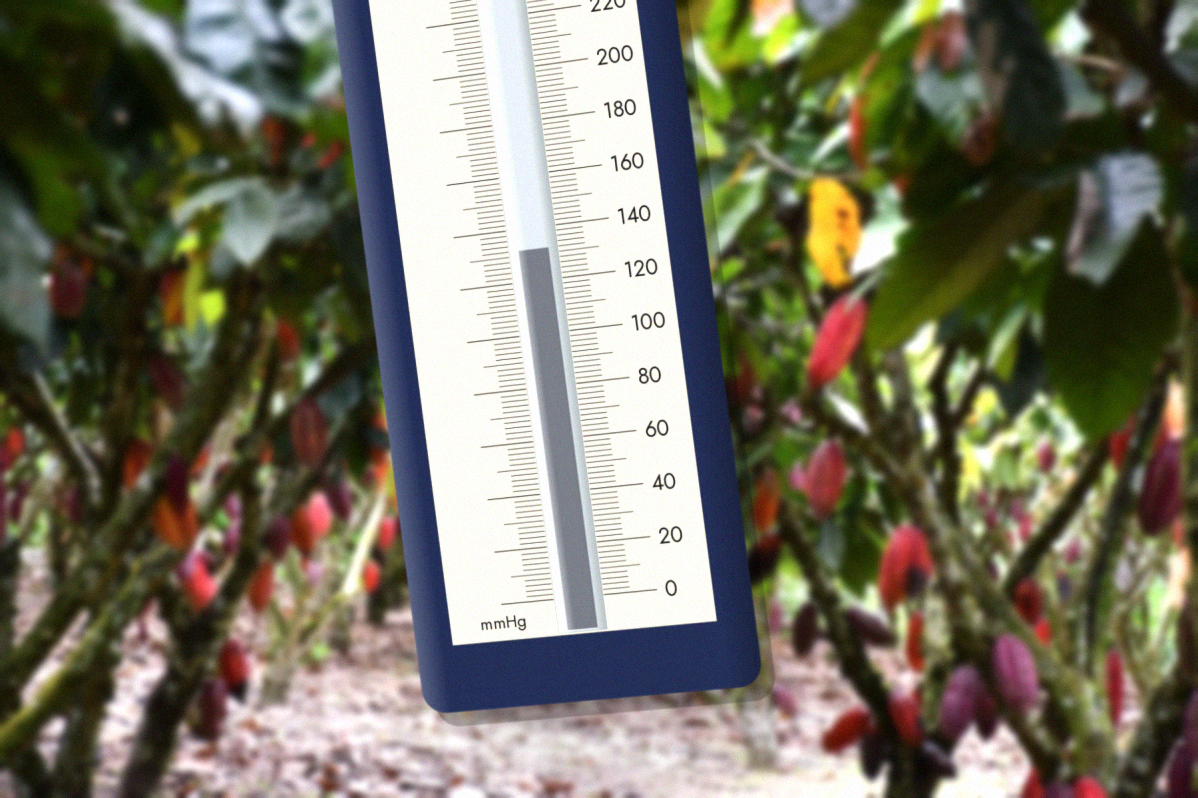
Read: {"value": 132, "unit": "mmHg"}
